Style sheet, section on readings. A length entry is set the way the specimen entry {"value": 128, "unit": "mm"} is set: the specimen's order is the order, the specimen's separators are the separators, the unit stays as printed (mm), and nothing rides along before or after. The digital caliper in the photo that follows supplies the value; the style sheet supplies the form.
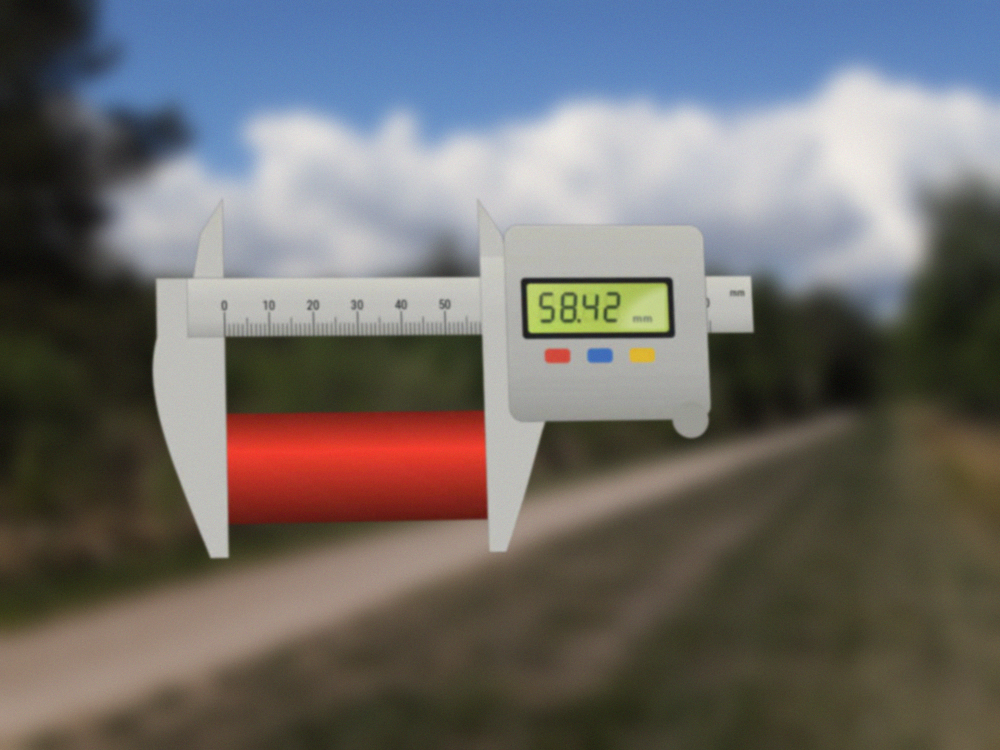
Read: {"value": 58.42, "unit": "mm"}
